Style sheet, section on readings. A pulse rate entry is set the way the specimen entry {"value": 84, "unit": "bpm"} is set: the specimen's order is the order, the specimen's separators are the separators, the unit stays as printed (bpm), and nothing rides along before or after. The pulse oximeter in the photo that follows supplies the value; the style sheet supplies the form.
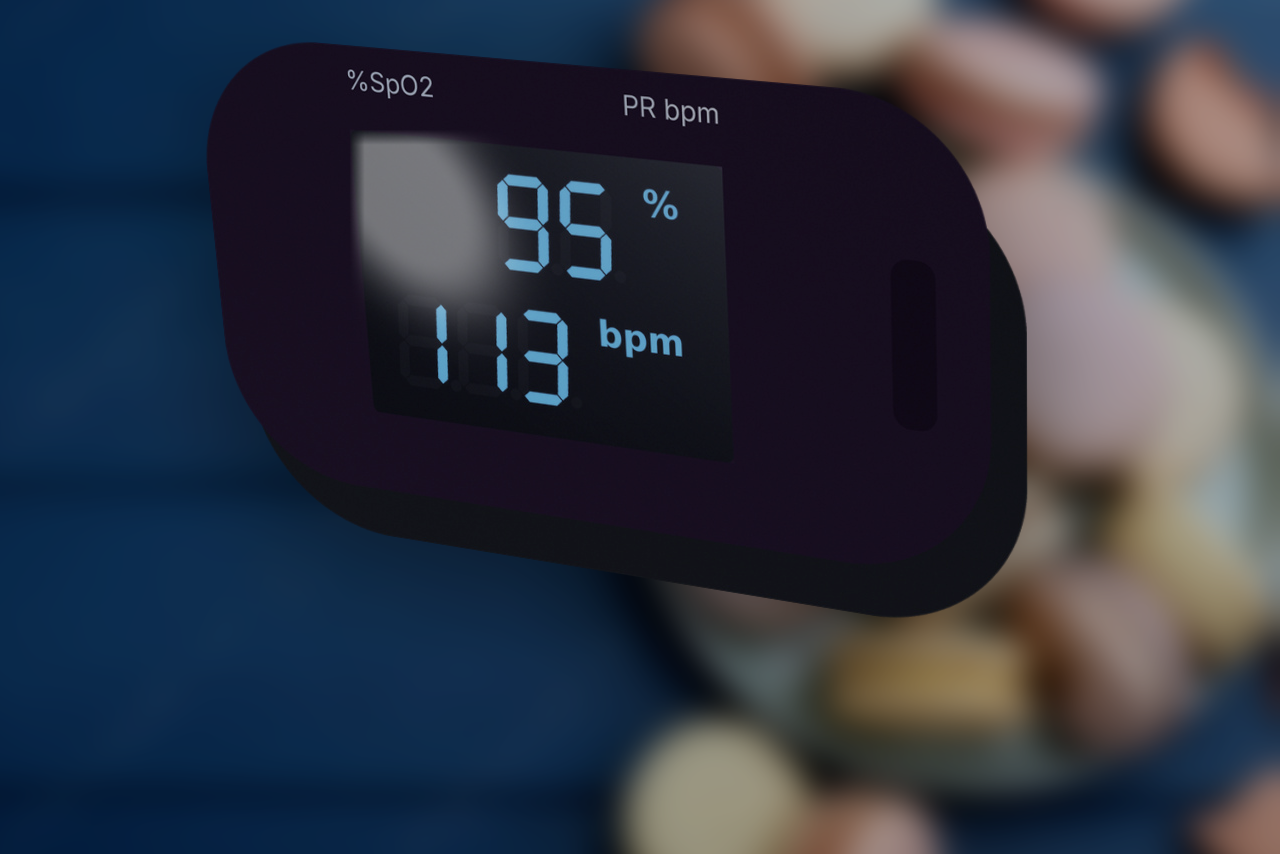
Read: {"value": 113, "unit": "bpm"}
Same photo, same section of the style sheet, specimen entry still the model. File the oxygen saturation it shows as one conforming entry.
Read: {"value": 95, "unit": "%"}
